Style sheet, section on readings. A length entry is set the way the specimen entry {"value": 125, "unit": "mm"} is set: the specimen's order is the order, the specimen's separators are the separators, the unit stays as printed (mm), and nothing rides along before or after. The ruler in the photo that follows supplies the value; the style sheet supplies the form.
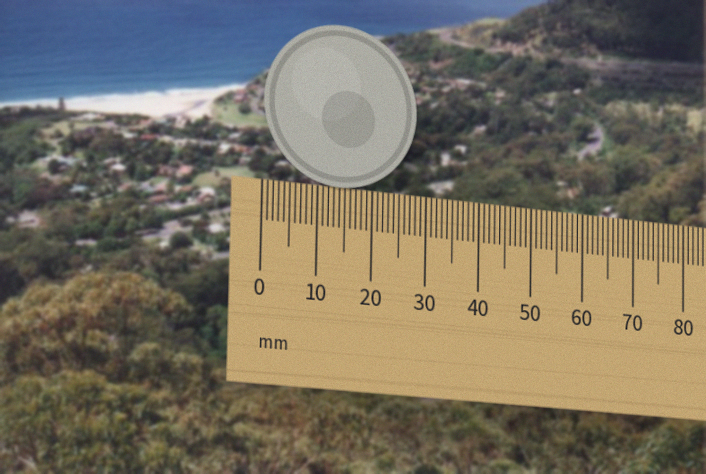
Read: {"value": 28, "unit": "mm"}
